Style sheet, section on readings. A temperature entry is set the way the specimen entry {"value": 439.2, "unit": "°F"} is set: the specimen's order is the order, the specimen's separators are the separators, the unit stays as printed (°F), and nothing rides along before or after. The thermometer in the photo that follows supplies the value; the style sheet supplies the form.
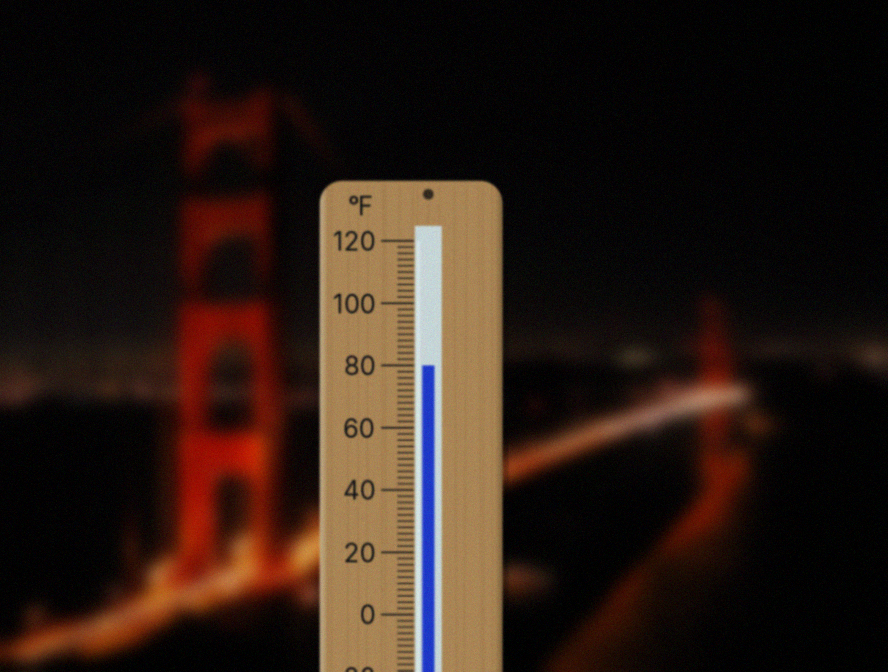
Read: {"value": 80, "unit": "°F"}
